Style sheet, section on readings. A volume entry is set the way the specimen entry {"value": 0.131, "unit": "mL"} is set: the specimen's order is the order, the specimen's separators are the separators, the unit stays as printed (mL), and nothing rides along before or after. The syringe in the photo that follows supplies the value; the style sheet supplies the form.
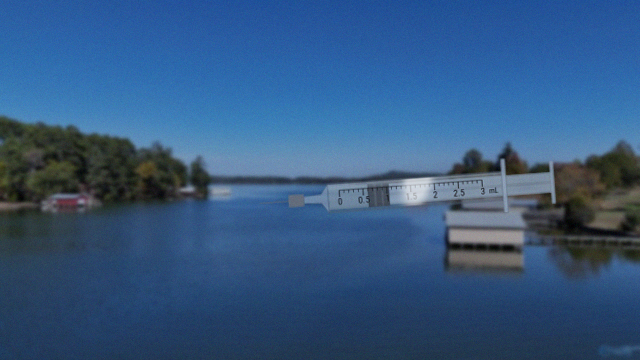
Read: {"value": 0.6, "unit": "mL"}
